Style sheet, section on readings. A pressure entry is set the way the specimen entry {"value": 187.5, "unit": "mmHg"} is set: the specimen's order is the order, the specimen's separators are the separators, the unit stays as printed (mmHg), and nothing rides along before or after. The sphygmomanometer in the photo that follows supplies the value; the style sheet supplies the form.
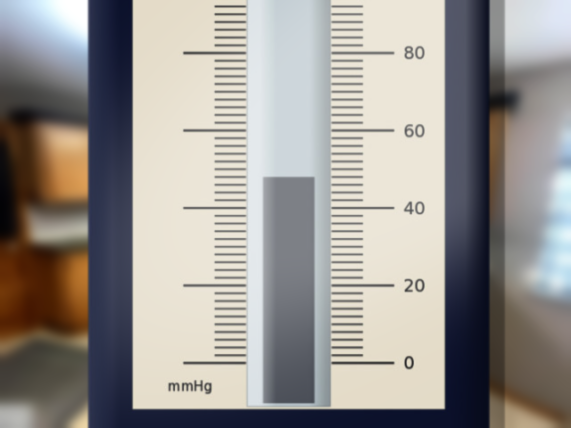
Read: {"value": 48, "unit": "mmHg"}
